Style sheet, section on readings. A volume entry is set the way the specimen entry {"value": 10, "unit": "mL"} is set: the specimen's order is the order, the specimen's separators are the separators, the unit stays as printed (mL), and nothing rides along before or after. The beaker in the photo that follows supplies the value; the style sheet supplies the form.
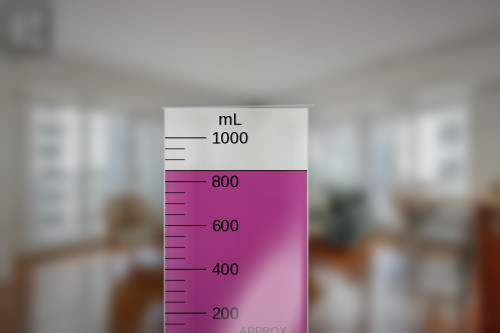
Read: {"value": 850, "unit": "mL"}
